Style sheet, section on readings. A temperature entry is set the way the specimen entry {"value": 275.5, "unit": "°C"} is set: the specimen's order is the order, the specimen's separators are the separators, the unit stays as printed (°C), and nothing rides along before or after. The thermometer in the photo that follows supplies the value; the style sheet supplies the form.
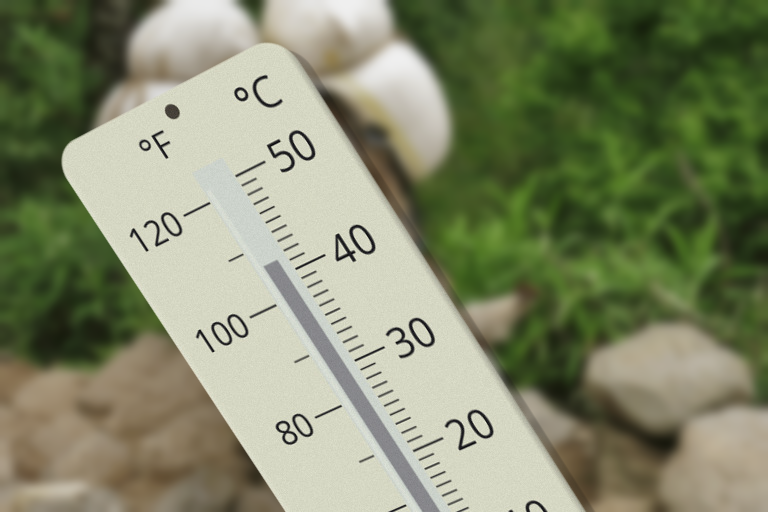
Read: {"value": 41.5, "unit": "°C"}
